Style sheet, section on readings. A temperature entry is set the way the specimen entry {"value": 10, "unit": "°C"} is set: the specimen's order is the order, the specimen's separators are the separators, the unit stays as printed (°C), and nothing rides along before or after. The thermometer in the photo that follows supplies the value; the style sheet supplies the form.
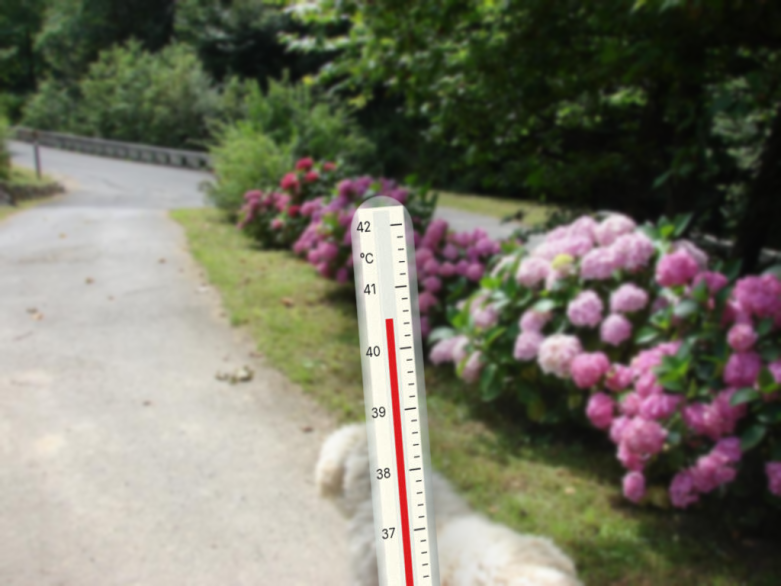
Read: {"value": 40.5, "unit": "°C"}
